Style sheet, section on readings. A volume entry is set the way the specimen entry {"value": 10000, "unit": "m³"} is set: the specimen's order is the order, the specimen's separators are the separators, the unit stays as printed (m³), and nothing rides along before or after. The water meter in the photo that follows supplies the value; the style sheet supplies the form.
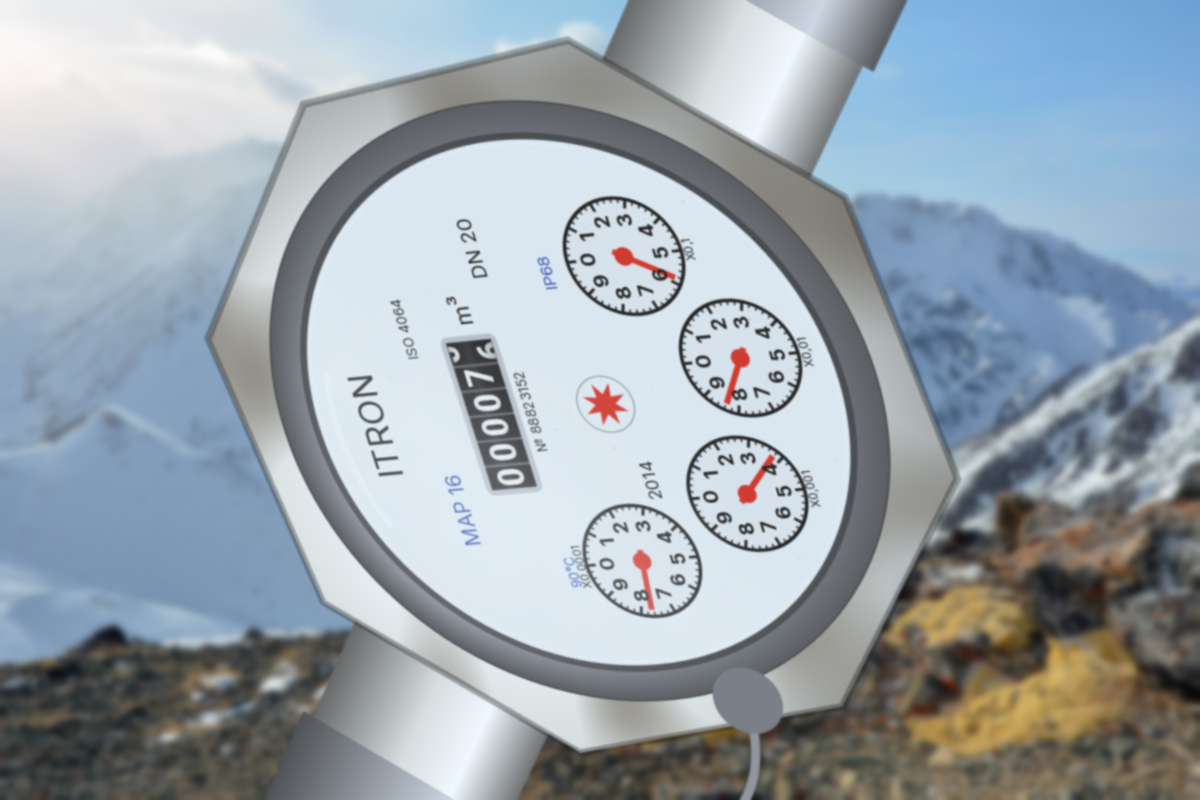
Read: {"value": 75.5837, "unit": "m³"}
